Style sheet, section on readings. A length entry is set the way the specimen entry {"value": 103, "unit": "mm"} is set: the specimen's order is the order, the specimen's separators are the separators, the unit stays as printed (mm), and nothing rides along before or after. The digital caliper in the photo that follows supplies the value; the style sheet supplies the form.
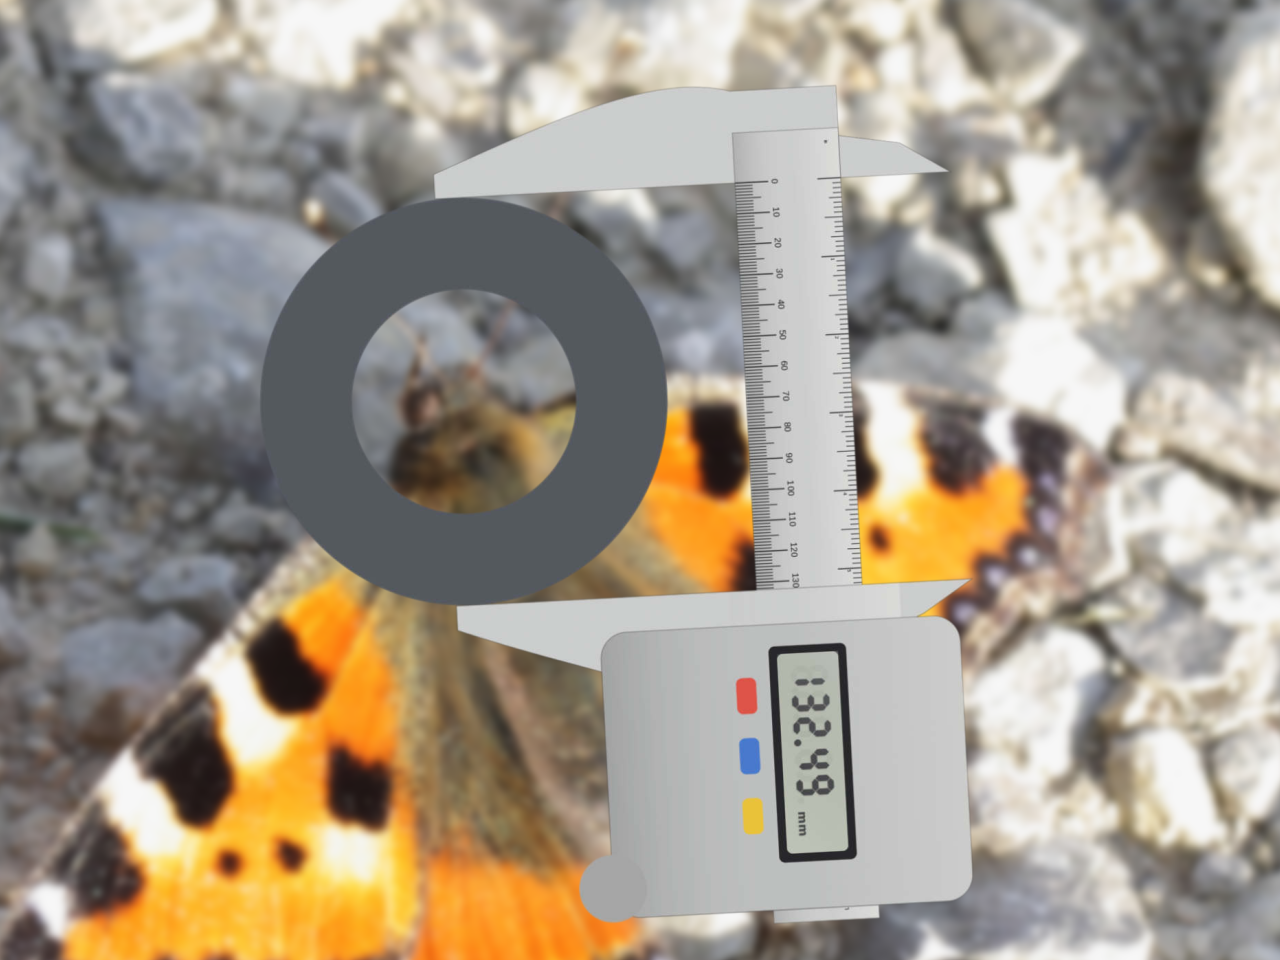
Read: {"value": 132.49, "unit": "mm"}
